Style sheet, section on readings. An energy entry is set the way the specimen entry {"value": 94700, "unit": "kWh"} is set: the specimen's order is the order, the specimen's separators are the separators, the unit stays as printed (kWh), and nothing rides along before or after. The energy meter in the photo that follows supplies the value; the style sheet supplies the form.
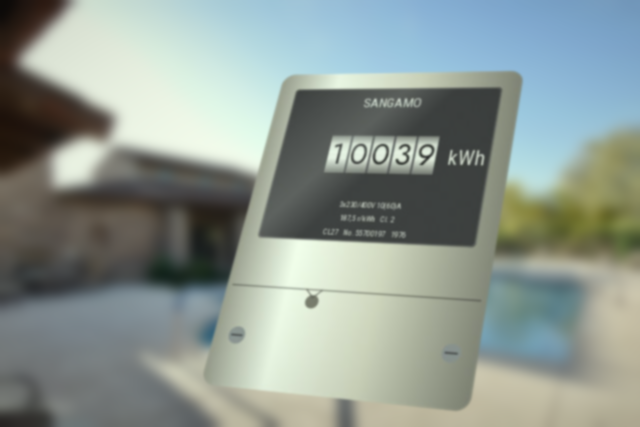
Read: {"value": 10039, "unit": "kWh"}
